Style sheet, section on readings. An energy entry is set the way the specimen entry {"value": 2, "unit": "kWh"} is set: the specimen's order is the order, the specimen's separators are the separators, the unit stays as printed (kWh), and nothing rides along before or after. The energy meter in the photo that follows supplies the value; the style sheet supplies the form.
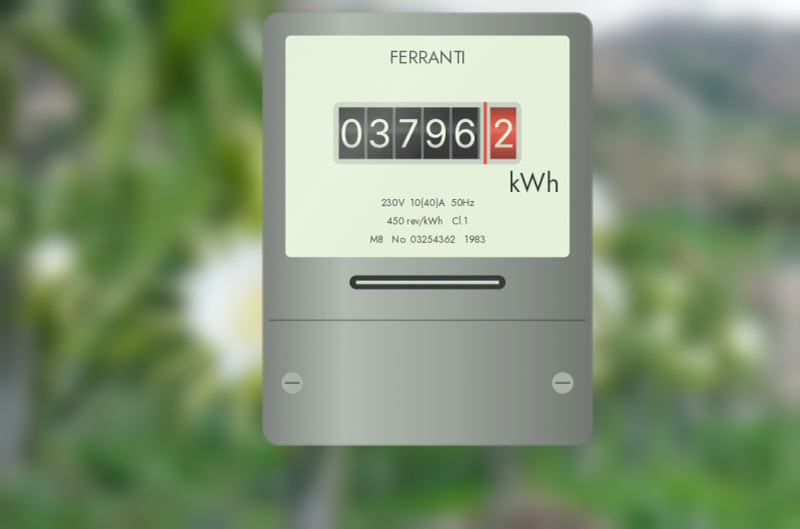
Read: {"value": 3796.2, "unit": "kWh"}
